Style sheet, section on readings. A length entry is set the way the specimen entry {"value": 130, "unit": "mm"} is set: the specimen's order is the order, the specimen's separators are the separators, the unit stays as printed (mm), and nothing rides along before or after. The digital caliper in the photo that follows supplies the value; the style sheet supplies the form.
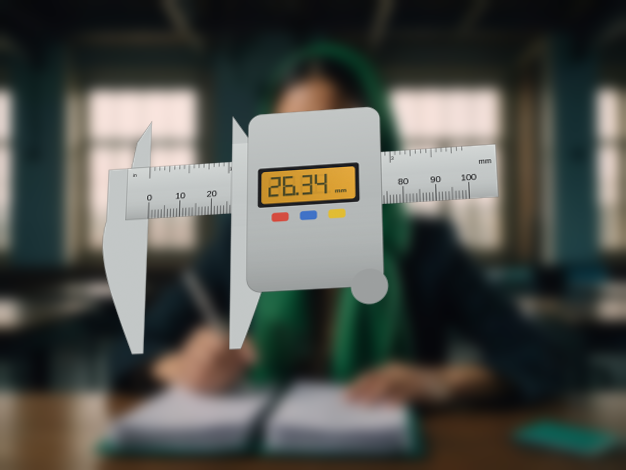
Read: {"value": 26.34, "unit": "mm"}
